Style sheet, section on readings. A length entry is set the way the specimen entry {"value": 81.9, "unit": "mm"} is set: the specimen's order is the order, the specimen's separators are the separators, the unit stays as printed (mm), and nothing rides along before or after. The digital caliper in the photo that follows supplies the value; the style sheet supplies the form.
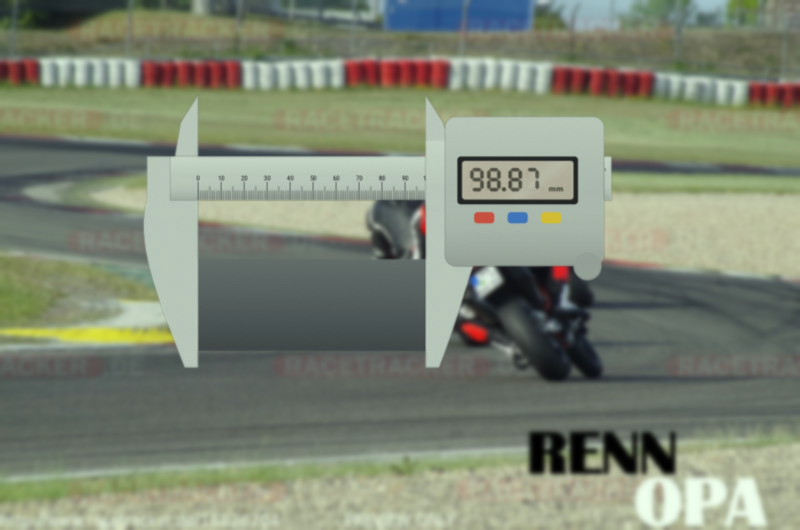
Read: {"value": 98.87, "unit": "mm"}
